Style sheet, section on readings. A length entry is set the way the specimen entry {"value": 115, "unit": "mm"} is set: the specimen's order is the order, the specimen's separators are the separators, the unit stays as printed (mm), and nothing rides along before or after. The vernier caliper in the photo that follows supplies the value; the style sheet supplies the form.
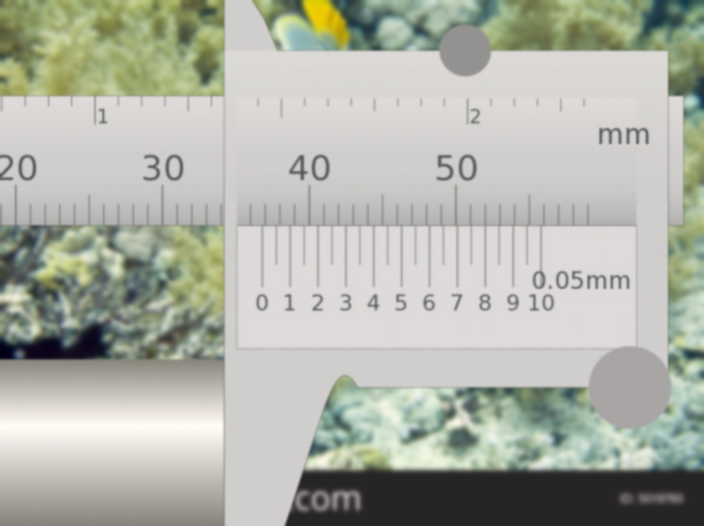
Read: {"value": 36.8, "unit": "mm"}
